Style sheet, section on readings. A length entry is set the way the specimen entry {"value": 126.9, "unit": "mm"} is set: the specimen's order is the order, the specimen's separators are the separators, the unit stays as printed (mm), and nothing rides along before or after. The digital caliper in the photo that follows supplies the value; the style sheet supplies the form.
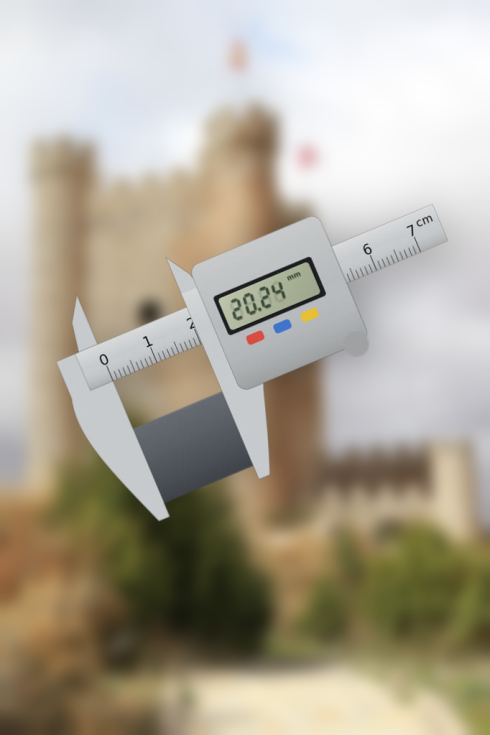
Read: {"value": 20.24, "unit": "mm"}
